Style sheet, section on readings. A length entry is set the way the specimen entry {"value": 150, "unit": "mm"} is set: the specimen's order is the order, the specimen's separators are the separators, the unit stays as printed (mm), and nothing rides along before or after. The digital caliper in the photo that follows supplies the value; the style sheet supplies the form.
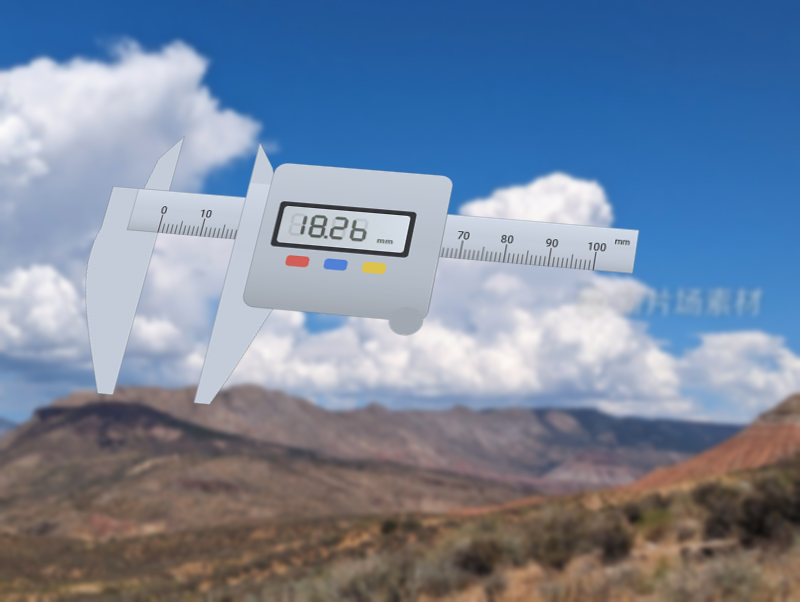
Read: {"value": 18.26, "unit": "mm"}
